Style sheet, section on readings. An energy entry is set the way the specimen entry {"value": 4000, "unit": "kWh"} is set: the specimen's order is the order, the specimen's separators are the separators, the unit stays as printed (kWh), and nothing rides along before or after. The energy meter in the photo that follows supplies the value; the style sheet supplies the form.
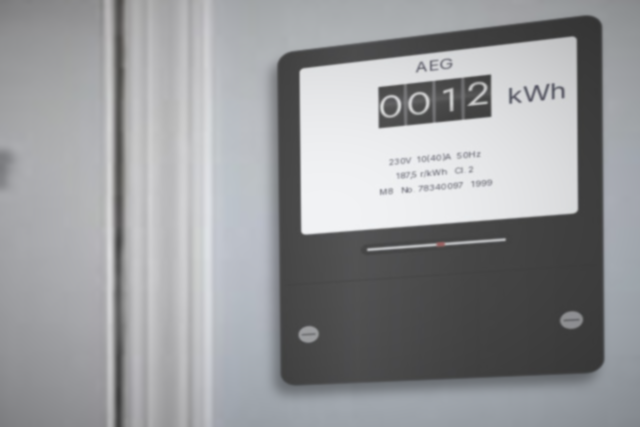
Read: {"value": 12, "unit": "kWh"}
